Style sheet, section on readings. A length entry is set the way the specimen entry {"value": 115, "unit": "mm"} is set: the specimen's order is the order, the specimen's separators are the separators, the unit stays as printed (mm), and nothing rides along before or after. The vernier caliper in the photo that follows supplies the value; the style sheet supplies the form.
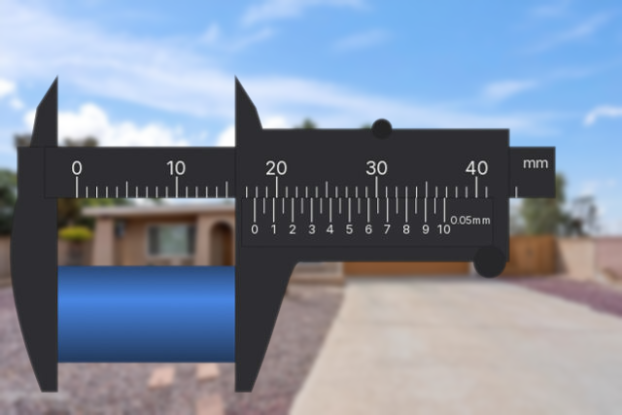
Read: {"value": 17.8, "unit": "mm"}
